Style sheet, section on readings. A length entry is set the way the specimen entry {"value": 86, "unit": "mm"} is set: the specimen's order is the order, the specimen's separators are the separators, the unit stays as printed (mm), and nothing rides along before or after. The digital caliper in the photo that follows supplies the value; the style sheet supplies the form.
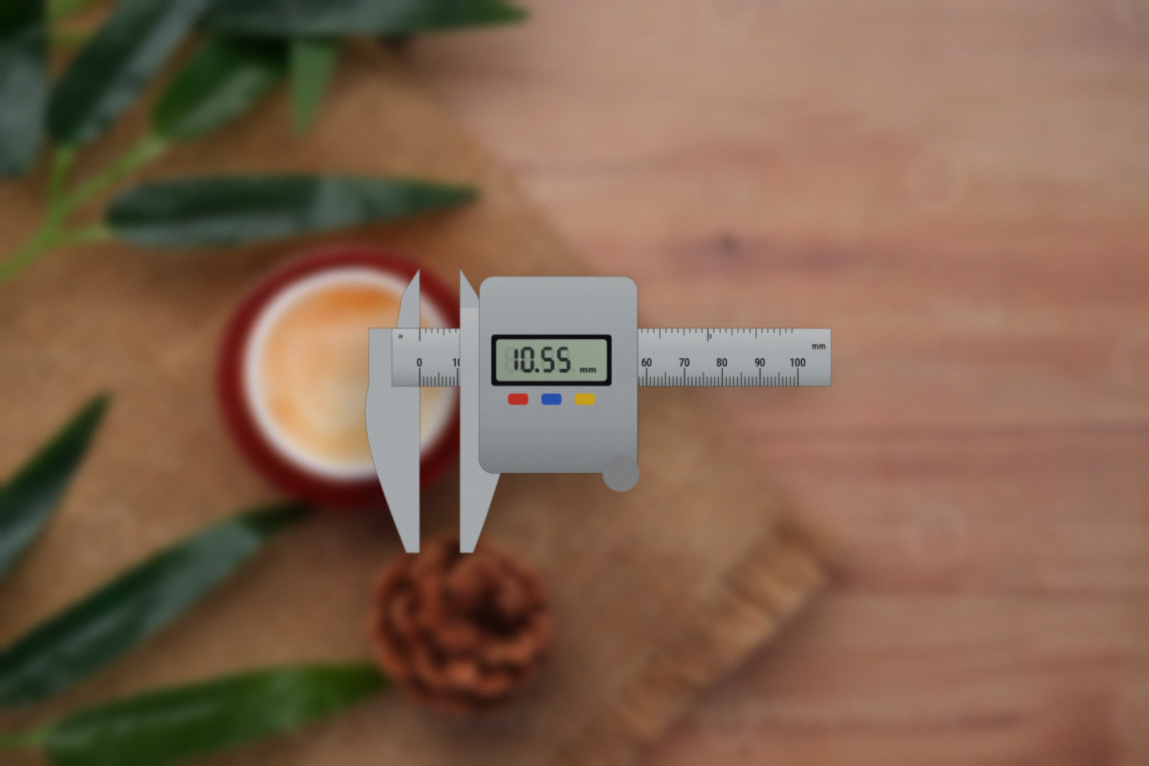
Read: {"value": 10.55, "unit": "mm"}
